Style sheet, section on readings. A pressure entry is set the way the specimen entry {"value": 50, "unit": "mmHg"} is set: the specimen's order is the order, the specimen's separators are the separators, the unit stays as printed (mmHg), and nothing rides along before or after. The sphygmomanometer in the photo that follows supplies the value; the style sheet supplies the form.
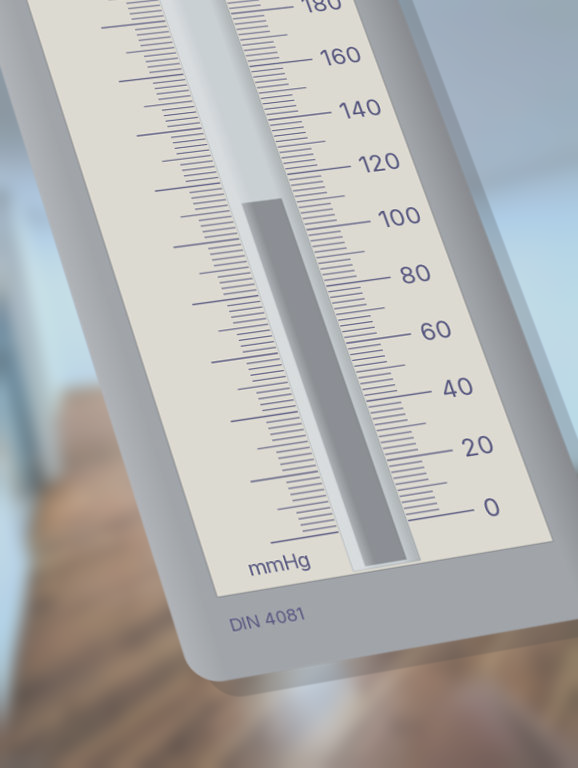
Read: {"value": 112, "unit": "mmHg"}
